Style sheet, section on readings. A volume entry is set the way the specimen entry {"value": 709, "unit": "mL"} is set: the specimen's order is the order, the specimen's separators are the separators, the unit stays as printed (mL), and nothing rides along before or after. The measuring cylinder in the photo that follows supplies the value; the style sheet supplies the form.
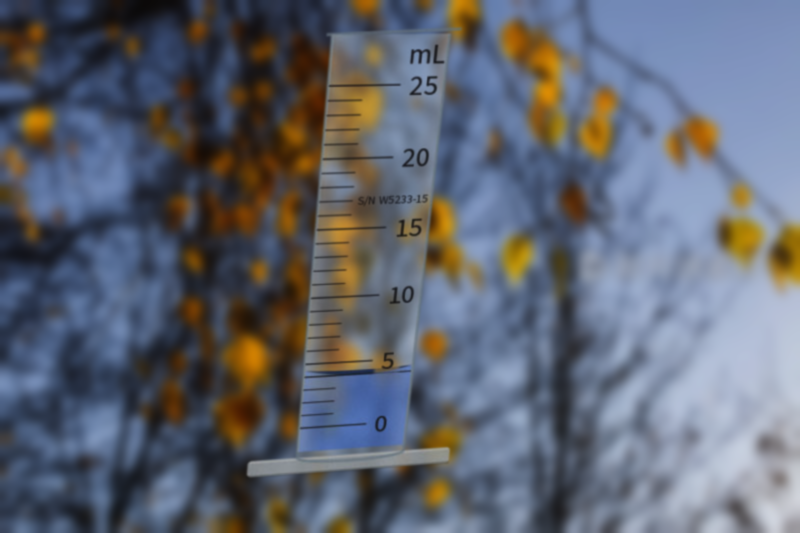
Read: {"value": 4, "unit": "mL"}
